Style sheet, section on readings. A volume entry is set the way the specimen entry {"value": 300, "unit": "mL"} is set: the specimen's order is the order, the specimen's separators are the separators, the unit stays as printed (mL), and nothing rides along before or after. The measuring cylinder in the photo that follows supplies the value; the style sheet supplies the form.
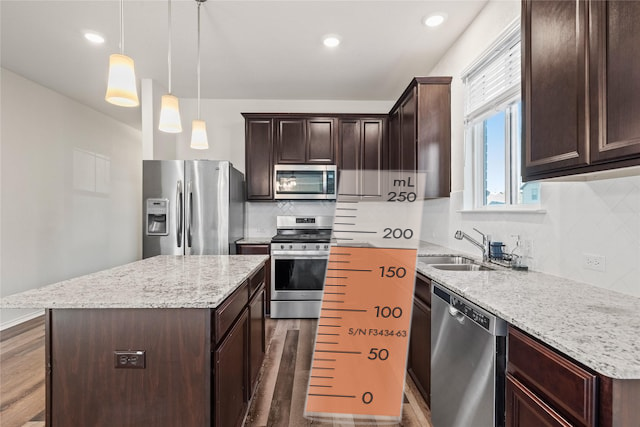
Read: {"value": 180, "unit": "mL"}
